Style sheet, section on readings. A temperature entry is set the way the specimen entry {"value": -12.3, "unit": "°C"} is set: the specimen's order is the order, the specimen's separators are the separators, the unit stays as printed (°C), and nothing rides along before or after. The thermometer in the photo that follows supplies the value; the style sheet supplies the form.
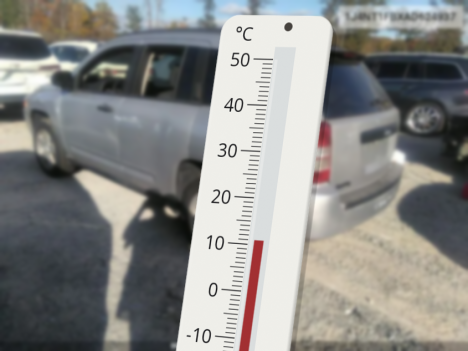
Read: {"value": 11, "unit": "°C"}
